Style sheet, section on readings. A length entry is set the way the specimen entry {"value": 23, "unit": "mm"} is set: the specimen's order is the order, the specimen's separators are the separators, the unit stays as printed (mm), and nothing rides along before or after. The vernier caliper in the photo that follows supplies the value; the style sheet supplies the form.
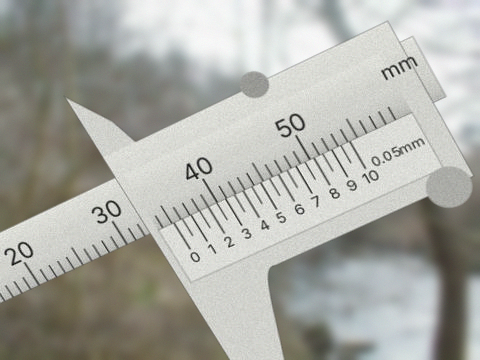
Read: {"value": 35.2, "unit": "mm"}
